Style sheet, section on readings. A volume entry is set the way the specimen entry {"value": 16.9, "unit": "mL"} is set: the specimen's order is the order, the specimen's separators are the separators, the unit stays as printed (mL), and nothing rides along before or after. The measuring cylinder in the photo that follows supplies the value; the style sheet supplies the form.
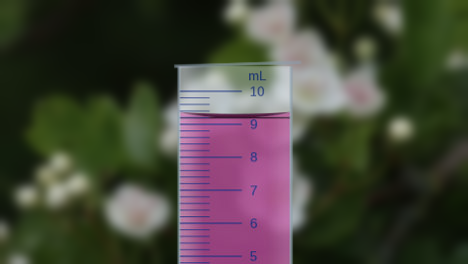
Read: {"value": 9.2, "unit": "mL"}
